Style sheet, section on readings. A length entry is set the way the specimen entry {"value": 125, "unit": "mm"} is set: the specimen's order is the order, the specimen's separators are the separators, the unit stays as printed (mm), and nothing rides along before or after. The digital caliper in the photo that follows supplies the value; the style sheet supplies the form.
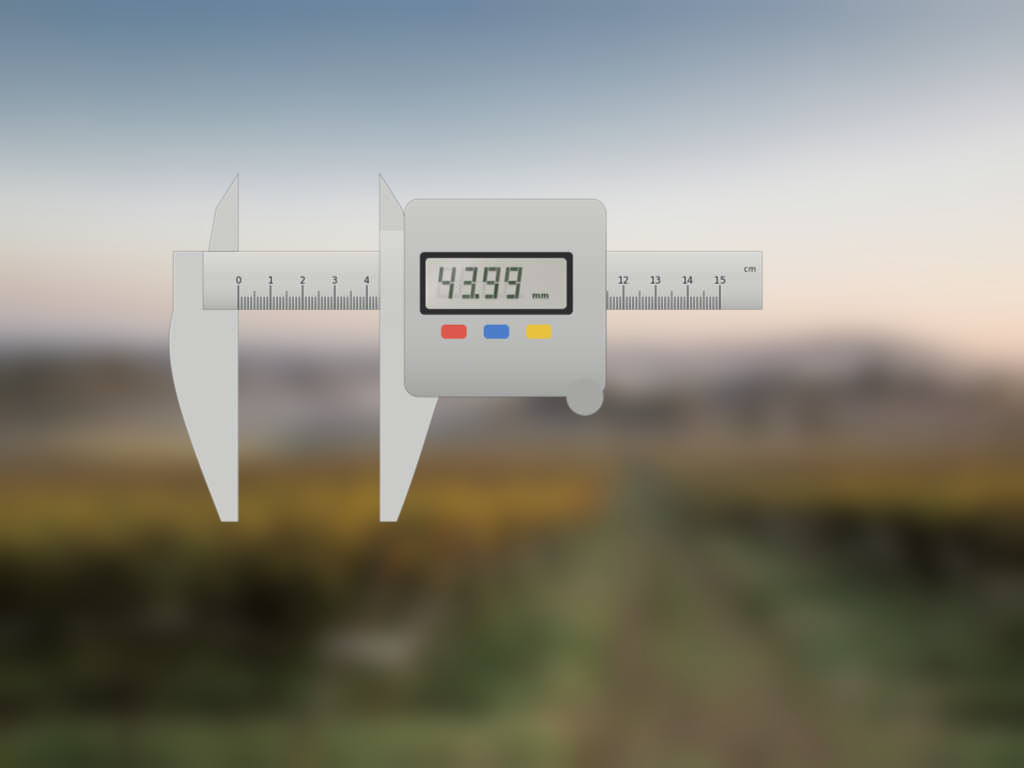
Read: {"value": 43.99, "unit": "mm"}
